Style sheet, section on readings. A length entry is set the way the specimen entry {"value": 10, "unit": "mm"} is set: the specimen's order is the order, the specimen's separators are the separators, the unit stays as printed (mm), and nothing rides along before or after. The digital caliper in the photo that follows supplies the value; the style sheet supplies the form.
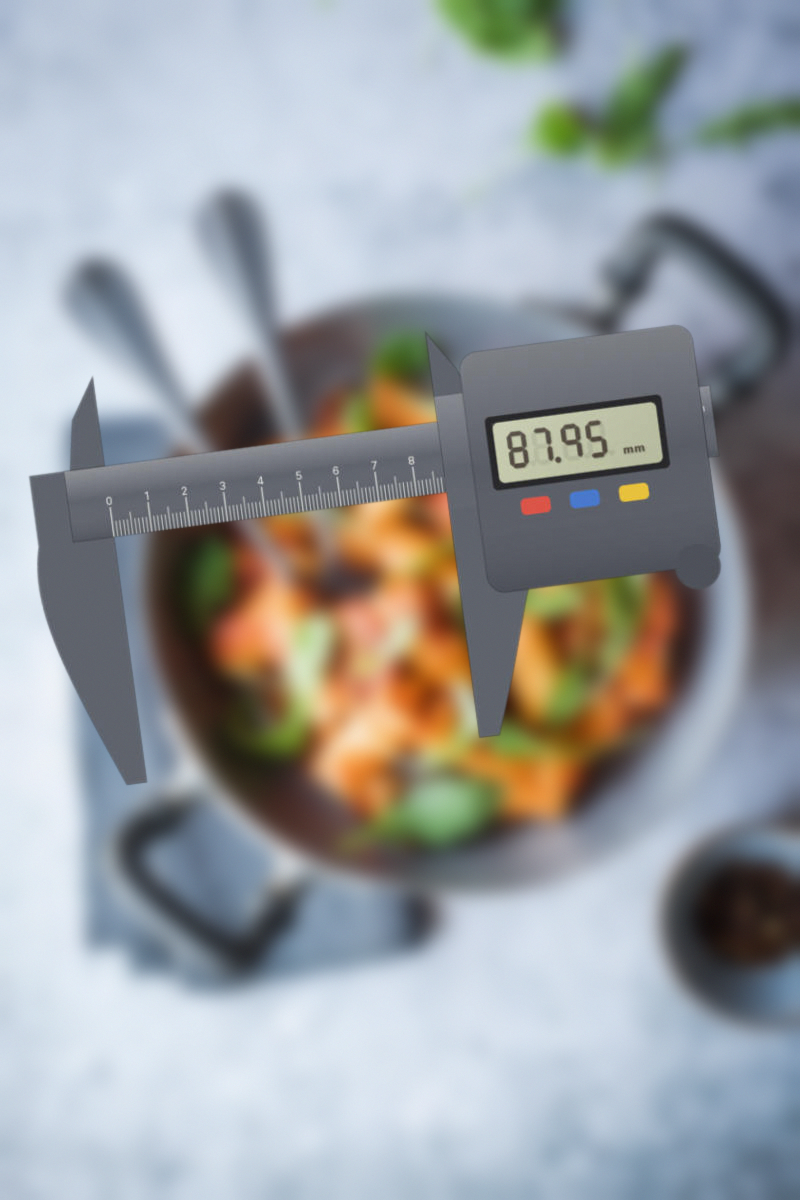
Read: {"value": 87.95, "unit": "mm"}
